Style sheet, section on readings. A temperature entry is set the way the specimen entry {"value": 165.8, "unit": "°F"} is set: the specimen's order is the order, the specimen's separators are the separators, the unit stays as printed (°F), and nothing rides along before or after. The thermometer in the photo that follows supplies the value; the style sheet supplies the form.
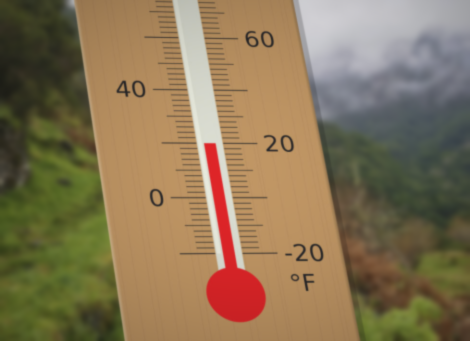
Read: {"value": 20, "unit": "°F"}
